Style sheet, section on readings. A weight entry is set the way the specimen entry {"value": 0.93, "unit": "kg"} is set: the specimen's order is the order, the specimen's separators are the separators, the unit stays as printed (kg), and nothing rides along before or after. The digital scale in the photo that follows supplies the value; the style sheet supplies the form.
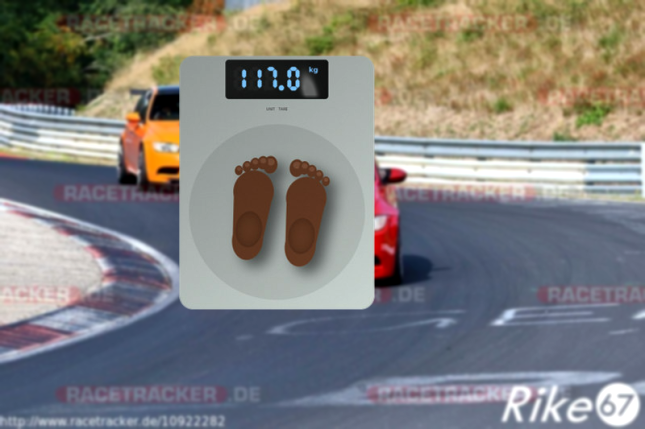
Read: {"value": 117.0, "unit": "kg"}
